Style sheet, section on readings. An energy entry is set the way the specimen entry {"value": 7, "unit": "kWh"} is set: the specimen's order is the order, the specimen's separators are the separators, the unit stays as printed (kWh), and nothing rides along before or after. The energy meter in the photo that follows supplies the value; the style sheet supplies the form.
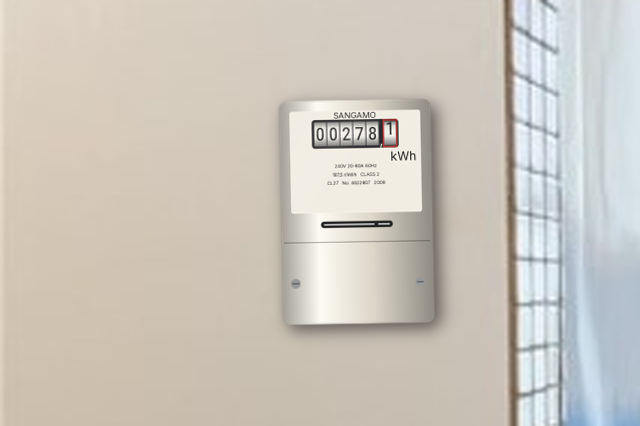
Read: {"value": 278.1, "unit": "kWh"}
